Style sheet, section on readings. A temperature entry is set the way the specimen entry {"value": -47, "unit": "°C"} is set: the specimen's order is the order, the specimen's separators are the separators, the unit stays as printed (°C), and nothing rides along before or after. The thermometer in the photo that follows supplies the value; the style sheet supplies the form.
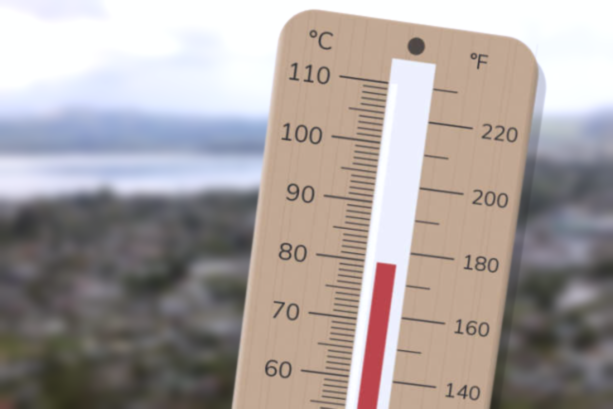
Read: {"value": 80, "unit": "°C"}
